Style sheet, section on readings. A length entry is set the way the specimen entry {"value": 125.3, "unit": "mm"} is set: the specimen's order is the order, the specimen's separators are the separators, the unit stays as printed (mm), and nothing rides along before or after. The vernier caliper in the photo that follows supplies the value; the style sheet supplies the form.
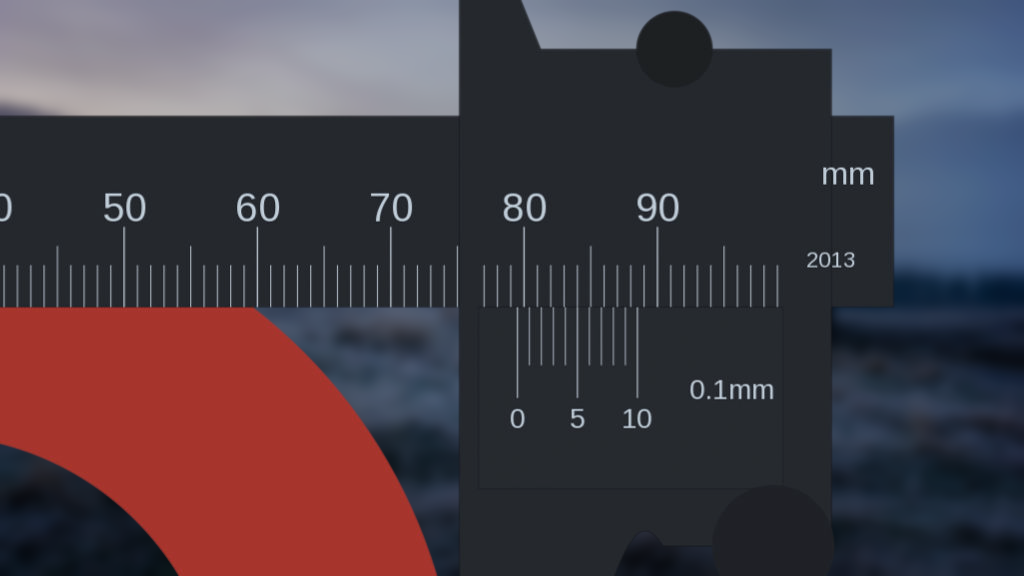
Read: {"value": 79.5, "unit": "mm"}
